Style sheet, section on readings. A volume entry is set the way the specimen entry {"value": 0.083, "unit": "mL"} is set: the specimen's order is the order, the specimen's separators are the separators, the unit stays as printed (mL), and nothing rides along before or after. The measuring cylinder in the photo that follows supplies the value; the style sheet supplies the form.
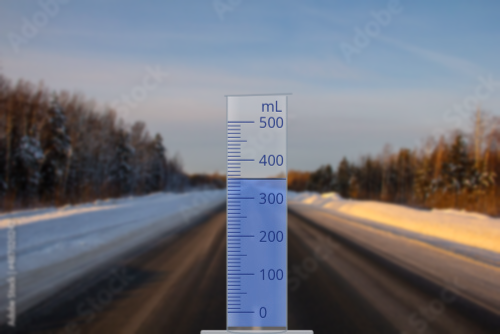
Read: {"value": 350, "unit": "mL"}
